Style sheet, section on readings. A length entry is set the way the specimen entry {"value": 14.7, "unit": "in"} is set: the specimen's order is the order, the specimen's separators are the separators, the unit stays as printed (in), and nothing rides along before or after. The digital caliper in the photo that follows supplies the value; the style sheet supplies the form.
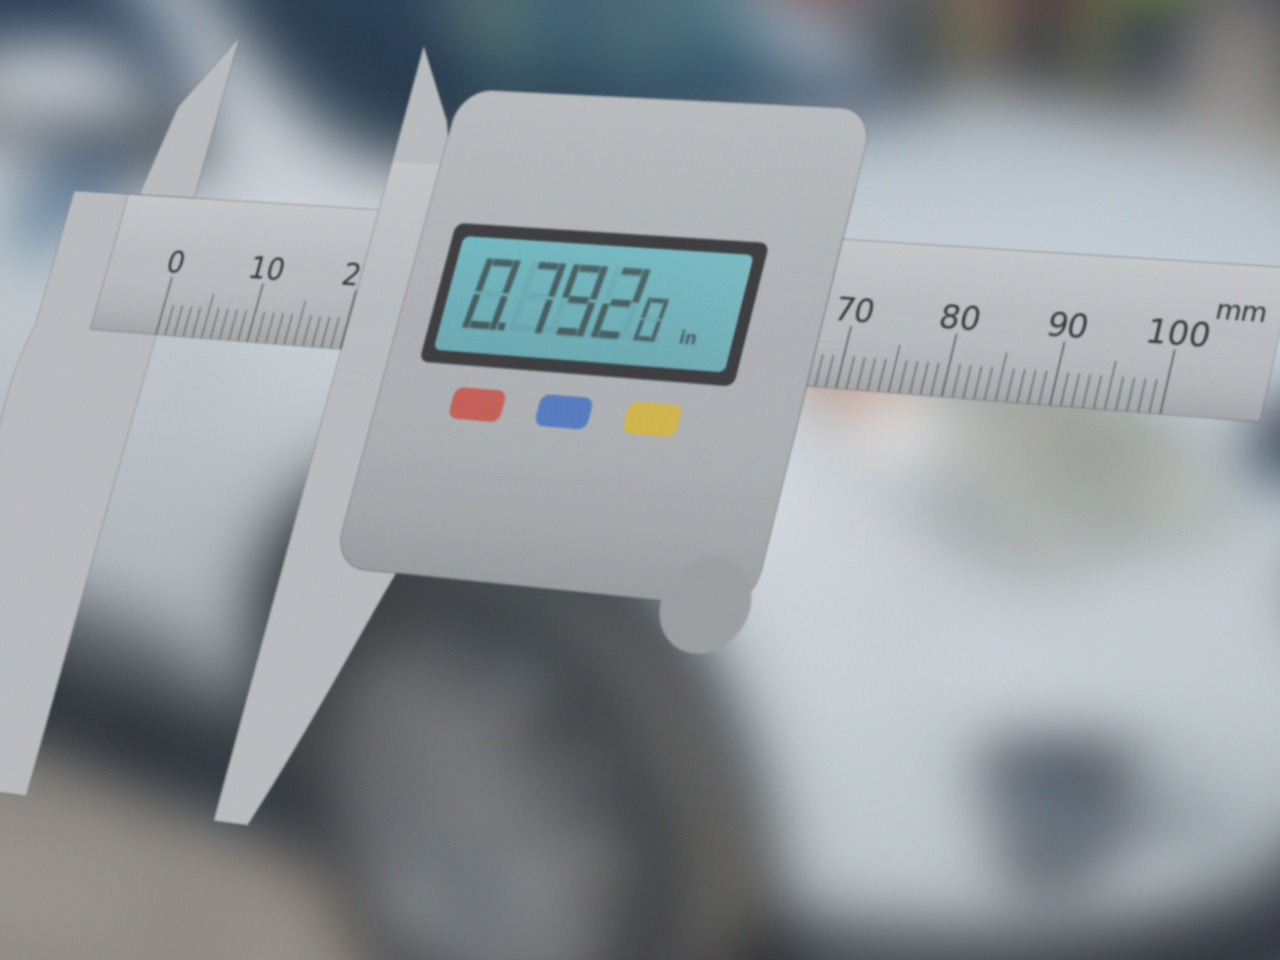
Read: {"value": 0.7920, "unit": "in"}
